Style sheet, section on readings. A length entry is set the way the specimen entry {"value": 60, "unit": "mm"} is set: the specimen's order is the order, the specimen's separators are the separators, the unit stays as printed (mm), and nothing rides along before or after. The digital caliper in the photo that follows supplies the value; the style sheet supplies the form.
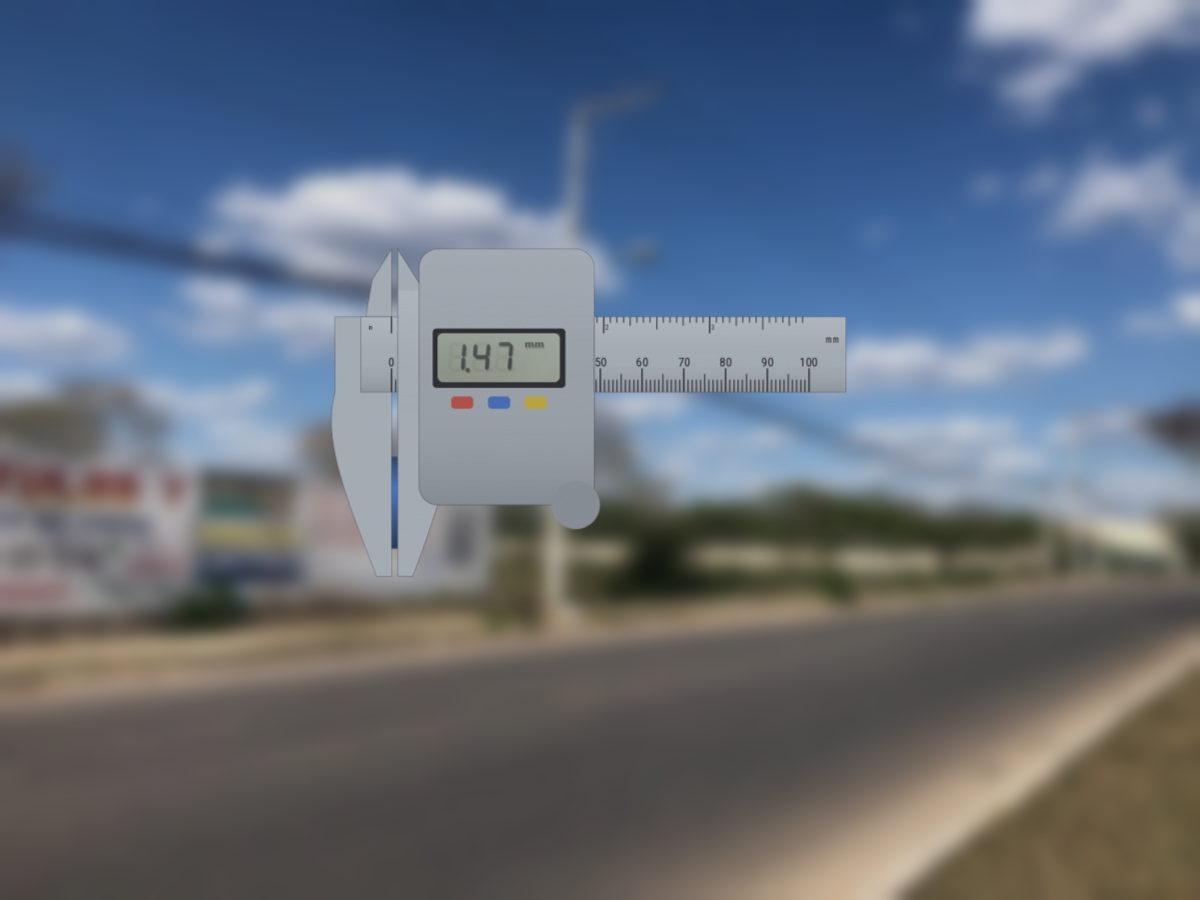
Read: {"value": 1.47, "unit": "mm"}
